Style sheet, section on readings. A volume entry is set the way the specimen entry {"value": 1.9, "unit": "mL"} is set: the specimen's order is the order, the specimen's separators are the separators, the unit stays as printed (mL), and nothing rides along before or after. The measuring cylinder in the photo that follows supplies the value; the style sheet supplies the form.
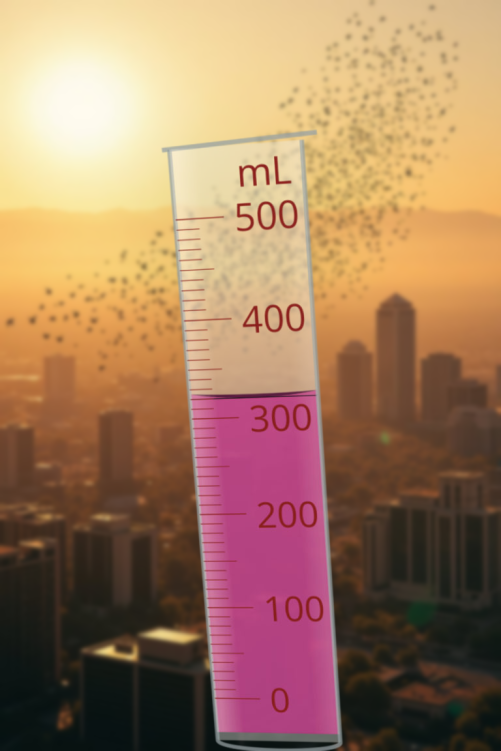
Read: {"value": 320, "unit": "mL"}
